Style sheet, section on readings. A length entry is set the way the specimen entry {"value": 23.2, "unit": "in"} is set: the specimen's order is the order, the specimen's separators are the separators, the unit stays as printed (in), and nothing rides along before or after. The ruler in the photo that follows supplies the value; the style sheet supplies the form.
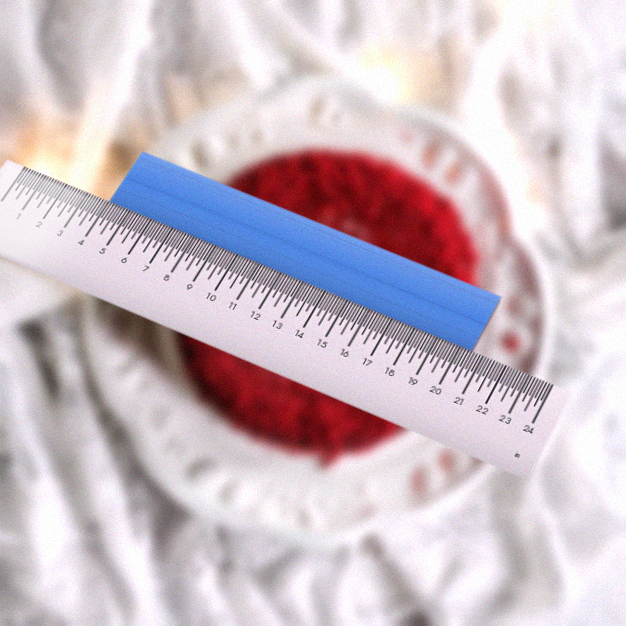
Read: {"value": 16.5, "unit": "in"}
